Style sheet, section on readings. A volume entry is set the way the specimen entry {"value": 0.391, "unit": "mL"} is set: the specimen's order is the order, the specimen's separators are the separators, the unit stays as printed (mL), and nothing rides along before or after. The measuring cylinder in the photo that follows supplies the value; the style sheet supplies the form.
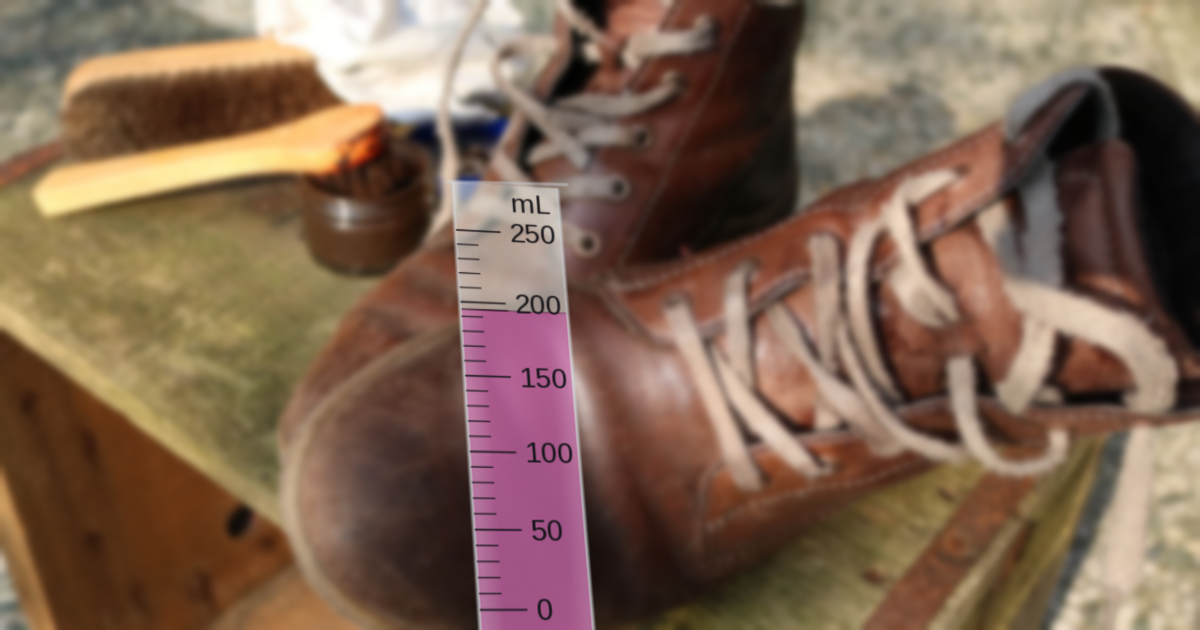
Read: {"value": 195, "unit": "mL"}
